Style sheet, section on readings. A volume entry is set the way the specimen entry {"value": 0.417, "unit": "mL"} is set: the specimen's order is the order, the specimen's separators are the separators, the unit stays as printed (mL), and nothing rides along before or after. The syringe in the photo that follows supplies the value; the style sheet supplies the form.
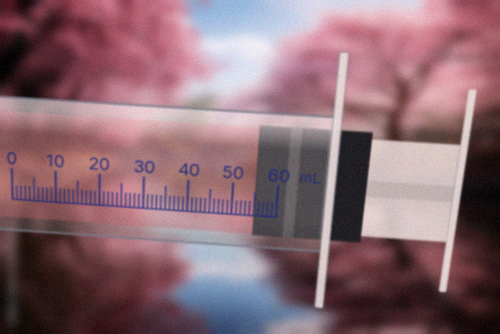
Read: {"value": 55, "unit": "mL"}
